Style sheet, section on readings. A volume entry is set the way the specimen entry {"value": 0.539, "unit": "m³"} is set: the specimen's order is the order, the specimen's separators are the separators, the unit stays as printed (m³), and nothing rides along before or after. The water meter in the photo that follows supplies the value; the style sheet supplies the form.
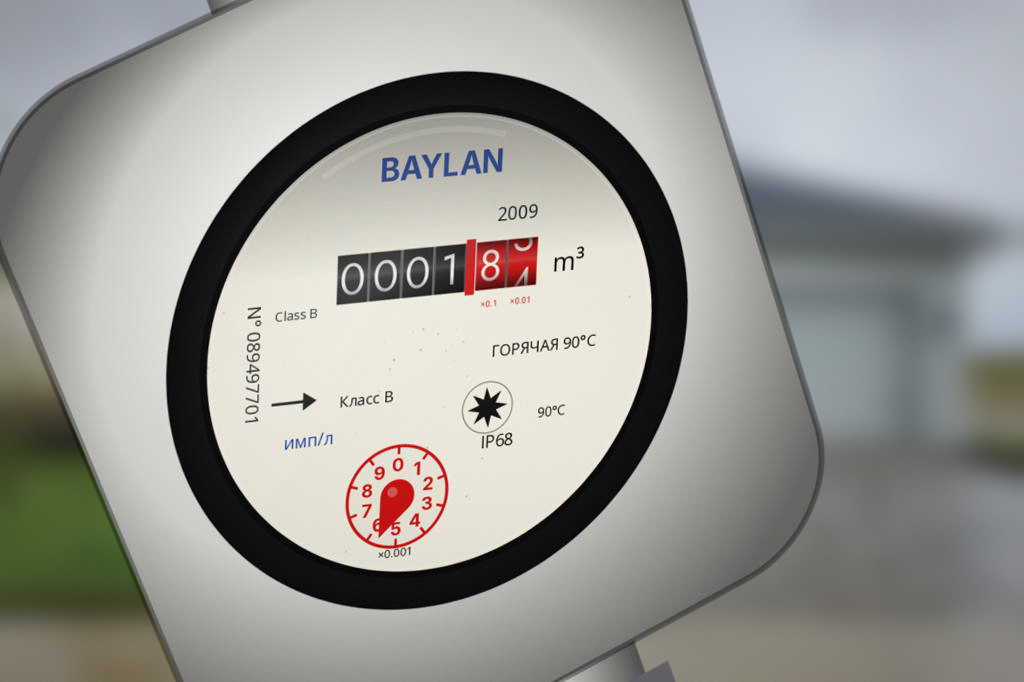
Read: {"value": 1.835, "unit": "m³"}
